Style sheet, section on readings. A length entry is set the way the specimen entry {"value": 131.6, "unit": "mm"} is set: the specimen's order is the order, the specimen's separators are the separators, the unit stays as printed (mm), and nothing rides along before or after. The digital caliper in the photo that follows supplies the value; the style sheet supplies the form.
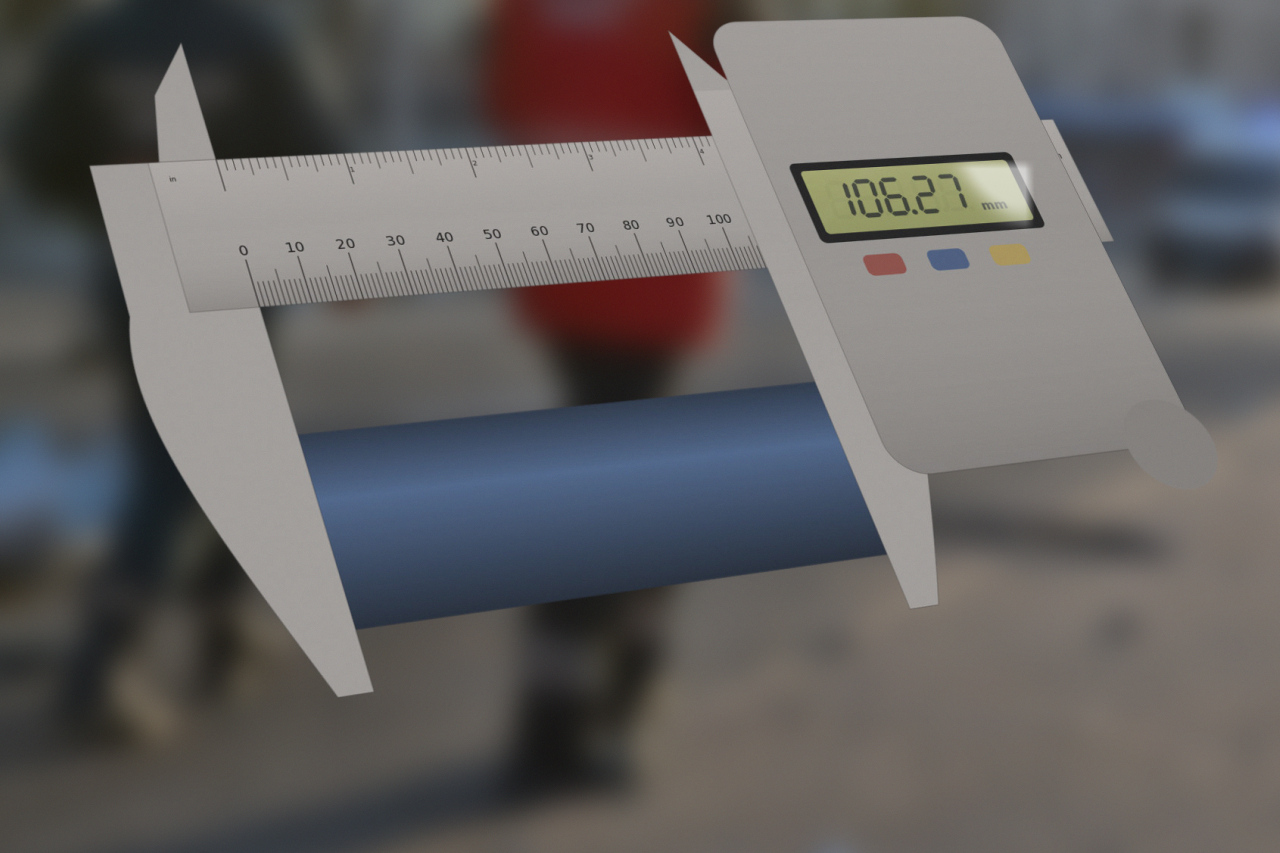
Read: {"value": 106.27, "unit": "mm"}
